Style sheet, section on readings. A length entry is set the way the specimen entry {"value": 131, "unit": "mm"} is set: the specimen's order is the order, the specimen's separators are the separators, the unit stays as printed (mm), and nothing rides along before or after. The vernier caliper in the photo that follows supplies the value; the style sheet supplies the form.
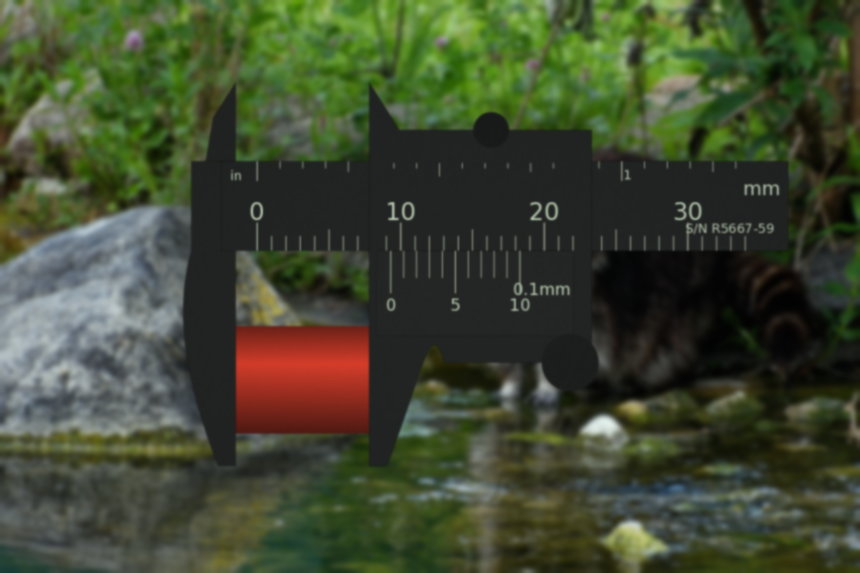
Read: {"value": 9.3, "unit": "mm"}
